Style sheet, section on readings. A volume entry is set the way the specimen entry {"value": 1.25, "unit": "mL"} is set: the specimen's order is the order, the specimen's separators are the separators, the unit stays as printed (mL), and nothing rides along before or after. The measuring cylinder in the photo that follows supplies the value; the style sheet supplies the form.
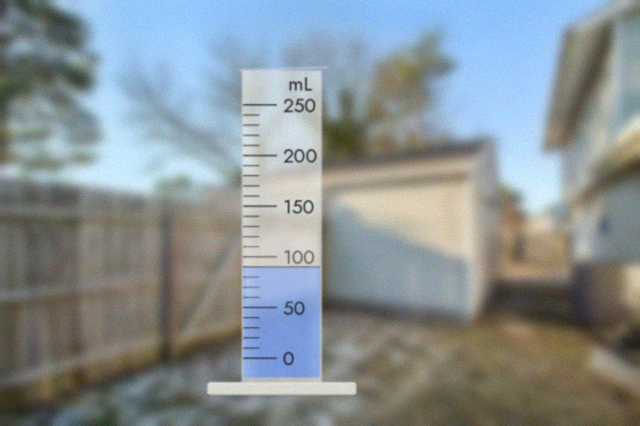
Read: {"value": 90, "unit": "mL"}
